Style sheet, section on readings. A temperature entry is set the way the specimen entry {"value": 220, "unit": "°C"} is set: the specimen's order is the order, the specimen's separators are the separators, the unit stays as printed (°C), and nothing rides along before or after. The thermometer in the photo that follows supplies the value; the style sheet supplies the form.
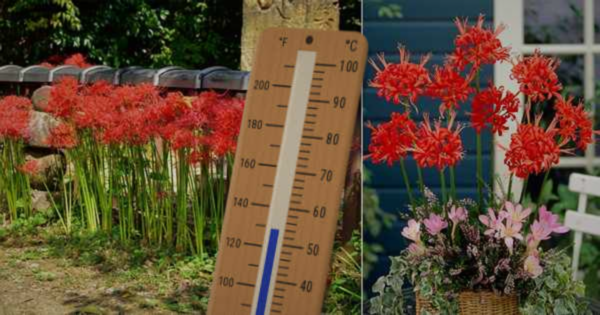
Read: {"value": 54, "unit": "°C"}
